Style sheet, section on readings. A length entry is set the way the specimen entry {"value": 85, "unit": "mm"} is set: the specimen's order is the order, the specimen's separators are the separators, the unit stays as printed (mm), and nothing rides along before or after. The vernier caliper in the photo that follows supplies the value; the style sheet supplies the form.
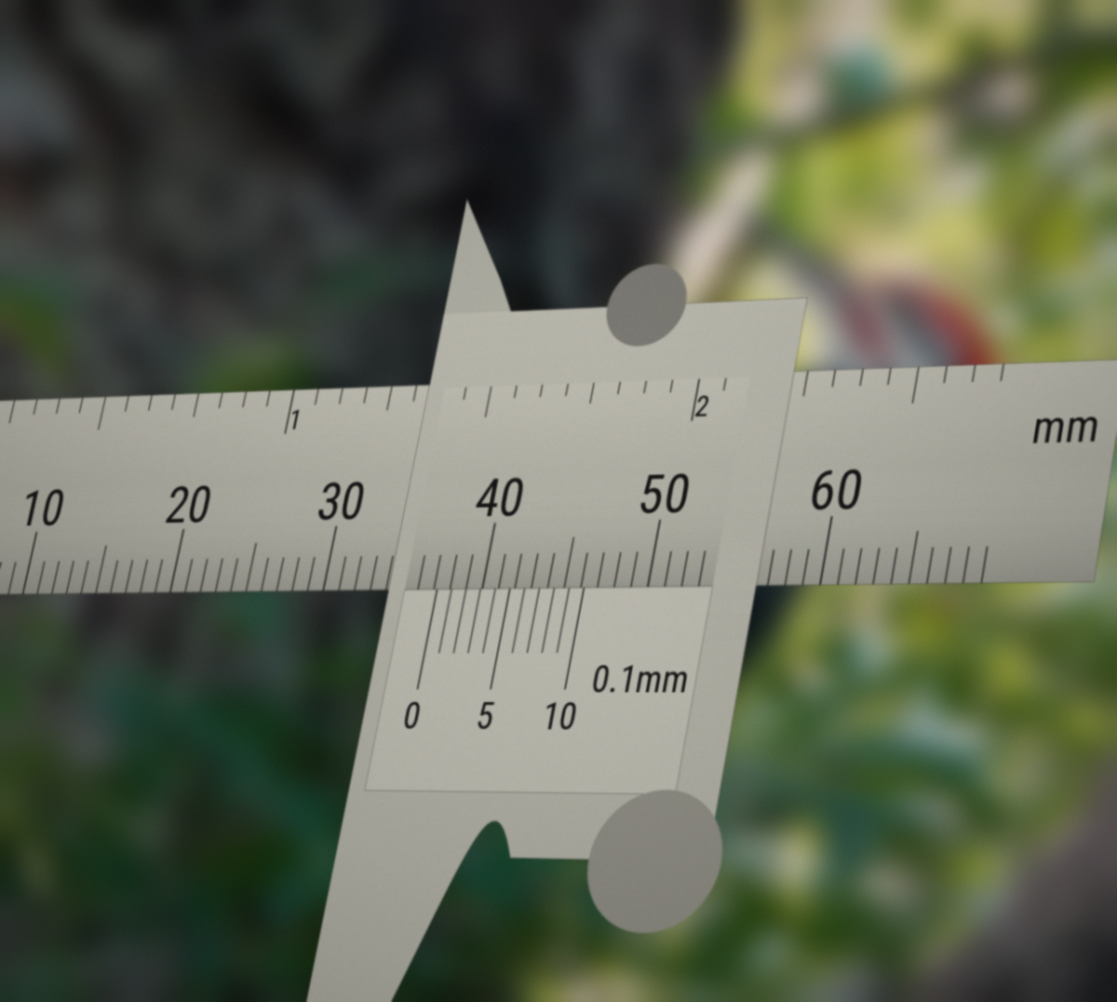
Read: {"value": 37.2, "unit": "mm"}
